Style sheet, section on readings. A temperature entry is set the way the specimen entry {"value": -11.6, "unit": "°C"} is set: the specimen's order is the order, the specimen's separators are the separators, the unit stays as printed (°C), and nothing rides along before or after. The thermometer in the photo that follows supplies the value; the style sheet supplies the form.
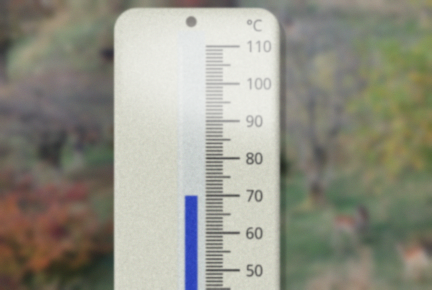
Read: {"value": 70, "unit": "°C"}
